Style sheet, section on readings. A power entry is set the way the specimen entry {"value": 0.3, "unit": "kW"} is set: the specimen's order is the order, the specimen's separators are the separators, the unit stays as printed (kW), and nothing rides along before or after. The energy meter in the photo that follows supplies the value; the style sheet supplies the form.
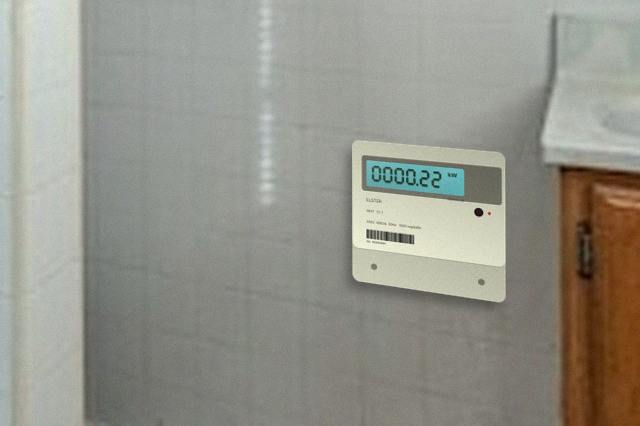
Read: {"value": 0.22, "unit": "kW"}
